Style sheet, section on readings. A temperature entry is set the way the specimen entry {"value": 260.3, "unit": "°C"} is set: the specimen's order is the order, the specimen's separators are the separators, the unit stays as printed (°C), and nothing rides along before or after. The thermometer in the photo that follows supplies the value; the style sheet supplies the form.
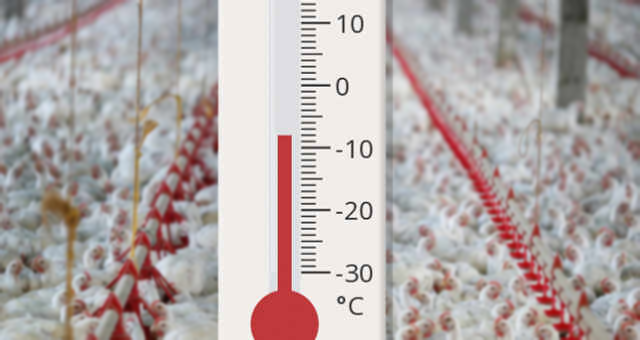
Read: {"value": -8, "unit": "°C"}
